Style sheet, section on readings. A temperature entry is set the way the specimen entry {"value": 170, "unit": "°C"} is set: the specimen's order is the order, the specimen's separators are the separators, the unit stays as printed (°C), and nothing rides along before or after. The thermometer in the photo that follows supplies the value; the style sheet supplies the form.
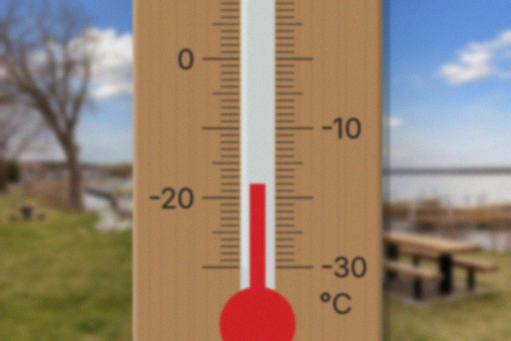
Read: {"value": -18, "unit": "°C"}
